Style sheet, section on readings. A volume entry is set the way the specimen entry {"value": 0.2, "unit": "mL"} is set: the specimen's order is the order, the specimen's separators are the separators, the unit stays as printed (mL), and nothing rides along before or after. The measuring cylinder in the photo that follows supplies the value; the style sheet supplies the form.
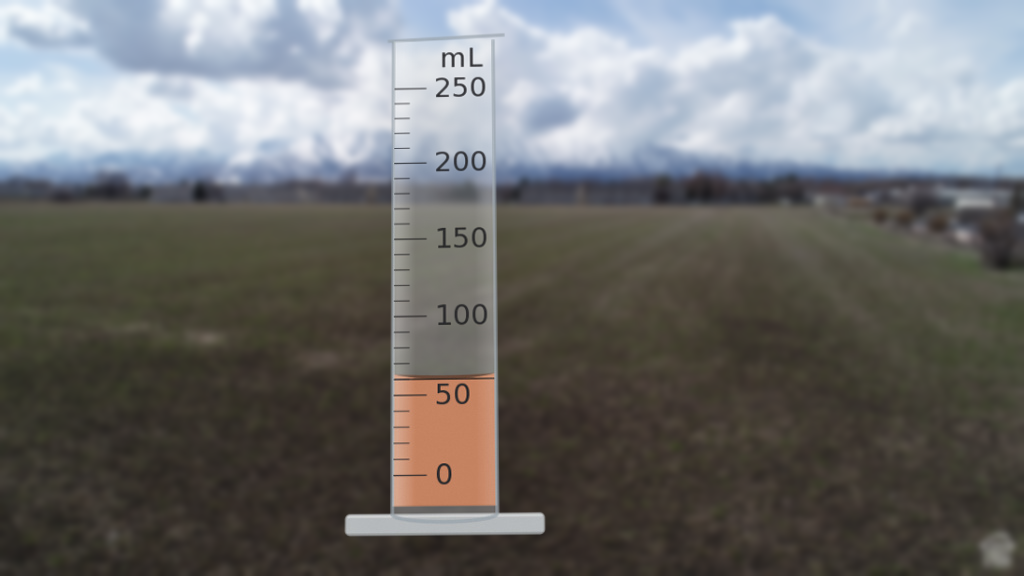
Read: {"value": 60, "unit": "mL"}
